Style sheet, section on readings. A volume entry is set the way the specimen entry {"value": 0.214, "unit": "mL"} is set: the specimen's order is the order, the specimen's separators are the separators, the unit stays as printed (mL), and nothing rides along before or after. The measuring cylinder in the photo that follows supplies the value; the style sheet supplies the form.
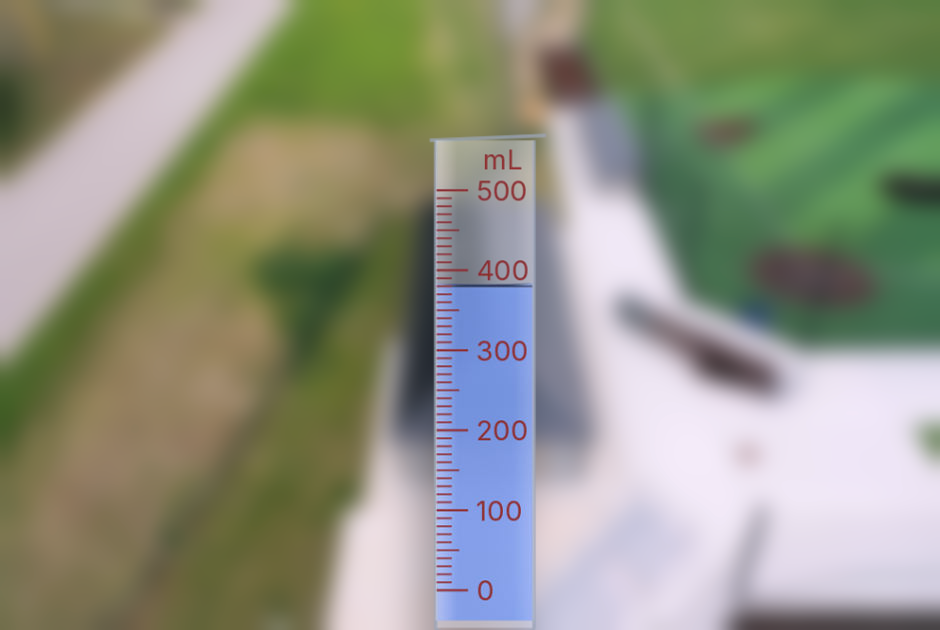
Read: {"value": 380, "unit": "mL"}
